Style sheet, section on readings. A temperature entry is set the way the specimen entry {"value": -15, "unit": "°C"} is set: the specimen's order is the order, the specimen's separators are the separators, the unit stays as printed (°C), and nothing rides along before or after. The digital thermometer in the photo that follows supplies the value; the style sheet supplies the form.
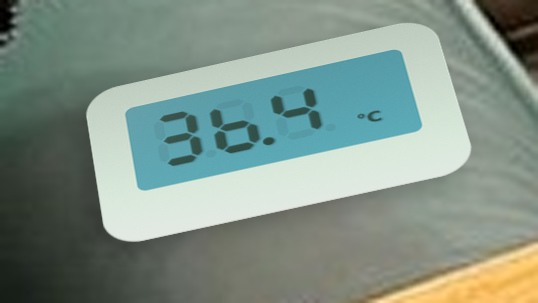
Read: {"value": 36.4, "unit": "°C"}
